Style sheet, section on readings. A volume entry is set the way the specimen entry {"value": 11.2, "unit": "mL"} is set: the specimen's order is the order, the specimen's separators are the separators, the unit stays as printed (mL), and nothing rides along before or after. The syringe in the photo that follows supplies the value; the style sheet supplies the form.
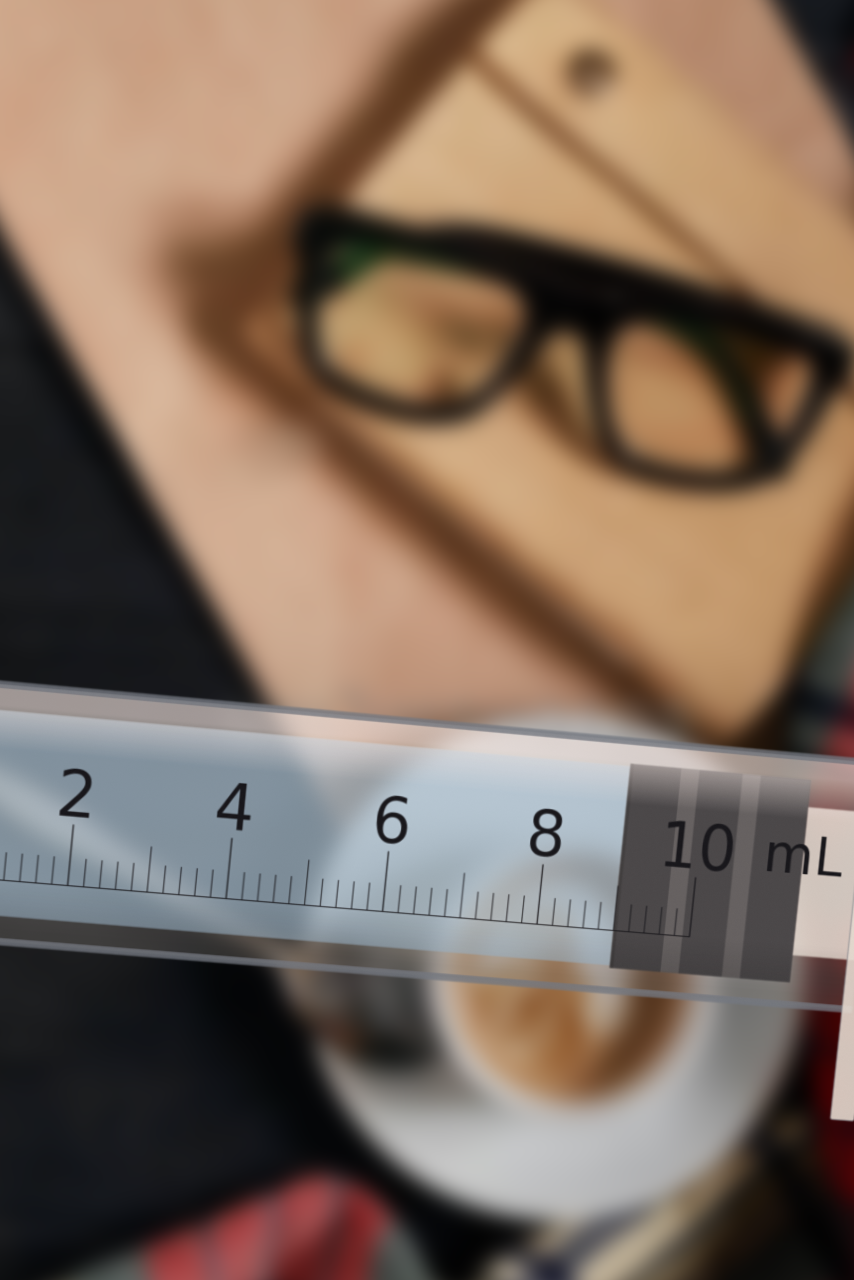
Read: {"value": 9, "unit": "mL"}
